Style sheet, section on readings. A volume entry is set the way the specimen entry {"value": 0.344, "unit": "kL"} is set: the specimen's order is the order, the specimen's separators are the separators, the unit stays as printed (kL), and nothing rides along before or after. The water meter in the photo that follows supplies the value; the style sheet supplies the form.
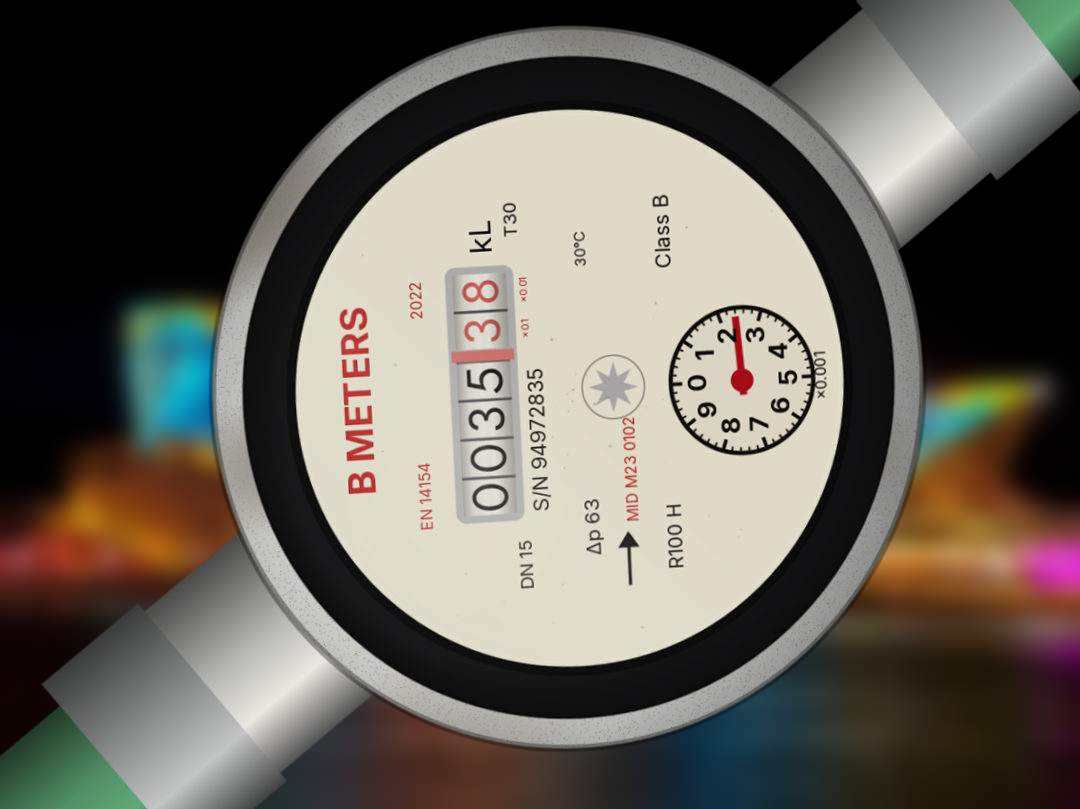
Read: {"value": 35.382, "unit": "kL"}
